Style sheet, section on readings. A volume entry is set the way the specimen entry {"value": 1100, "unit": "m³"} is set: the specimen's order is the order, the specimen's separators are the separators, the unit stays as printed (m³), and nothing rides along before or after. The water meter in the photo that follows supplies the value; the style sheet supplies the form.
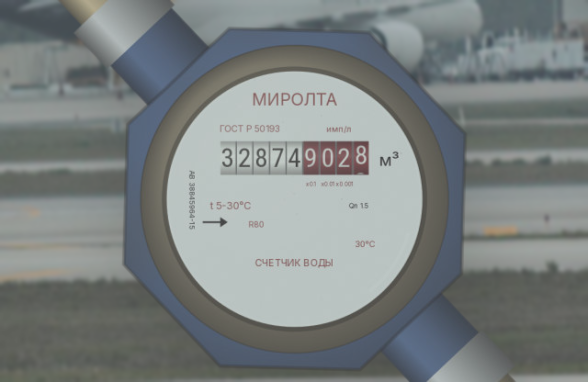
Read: {"value": 32874.9028, "unit": "m³"}
